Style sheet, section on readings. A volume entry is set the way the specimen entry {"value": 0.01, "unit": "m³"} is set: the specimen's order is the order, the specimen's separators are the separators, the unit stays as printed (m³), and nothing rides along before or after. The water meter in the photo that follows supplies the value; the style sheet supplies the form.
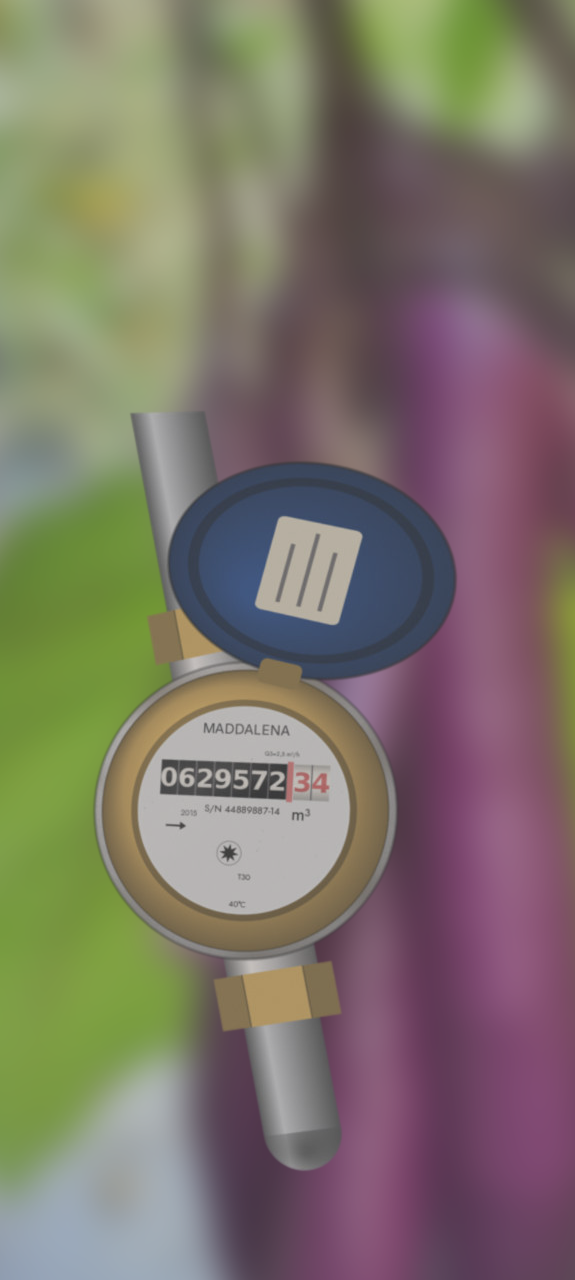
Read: {"value": 629572.34, "unit": "m³"}
